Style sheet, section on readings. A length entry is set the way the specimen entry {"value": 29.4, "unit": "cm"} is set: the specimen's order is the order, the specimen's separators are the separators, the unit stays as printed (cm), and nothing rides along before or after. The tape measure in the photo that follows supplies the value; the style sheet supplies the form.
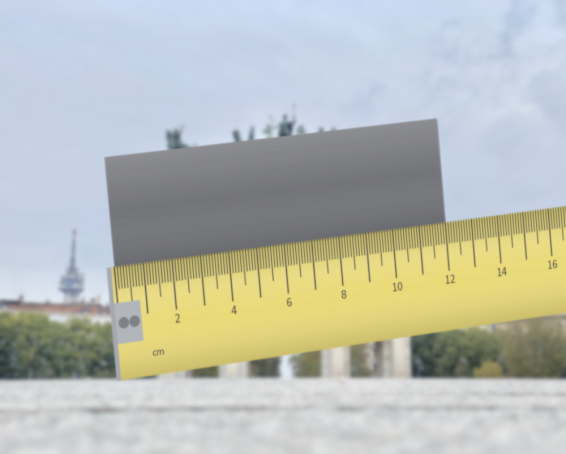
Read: {"value": 12, "unit": "cm"}
